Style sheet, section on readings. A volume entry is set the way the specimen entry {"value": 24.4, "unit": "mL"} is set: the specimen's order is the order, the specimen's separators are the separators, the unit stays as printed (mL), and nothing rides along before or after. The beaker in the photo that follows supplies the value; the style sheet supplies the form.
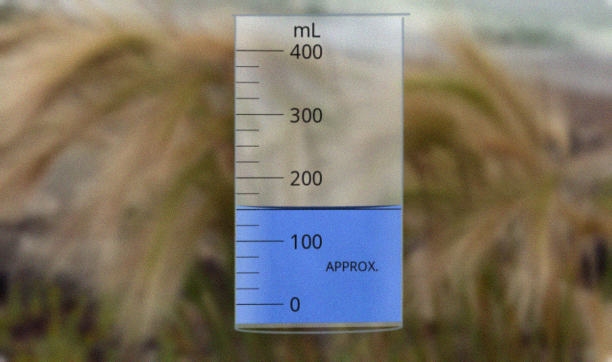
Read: {"value": 150, "unit": "mL"}
